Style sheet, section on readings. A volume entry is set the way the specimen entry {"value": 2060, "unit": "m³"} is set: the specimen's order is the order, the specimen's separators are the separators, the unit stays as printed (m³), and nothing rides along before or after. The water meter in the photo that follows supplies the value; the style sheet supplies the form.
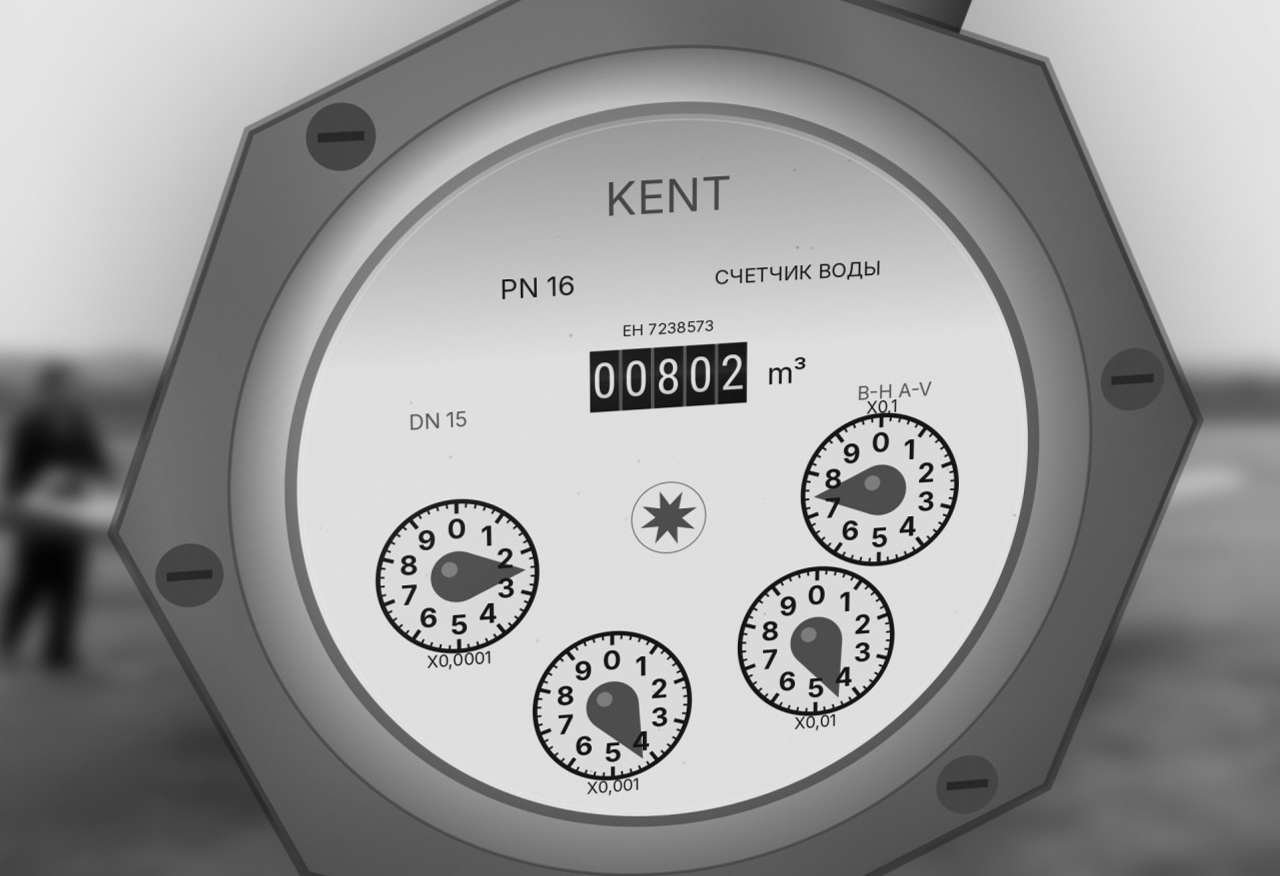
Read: {"value": 802.7442, "unit": "m³"}
